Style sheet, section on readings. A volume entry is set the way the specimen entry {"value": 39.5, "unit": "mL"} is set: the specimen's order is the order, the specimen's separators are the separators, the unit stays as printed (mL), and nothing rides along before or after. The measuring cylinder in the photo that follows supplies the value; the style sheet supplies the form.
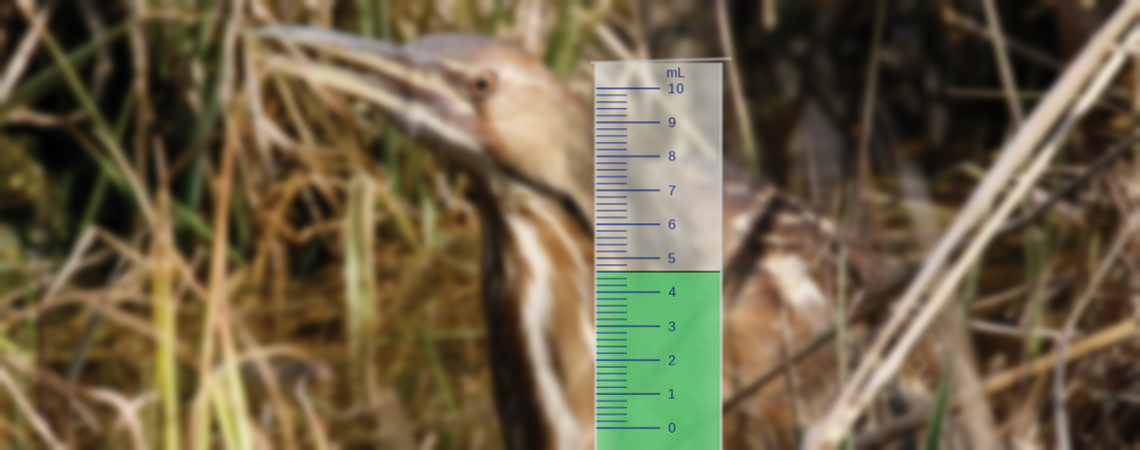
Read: {"value": 4.6, "unit": "mL"}
